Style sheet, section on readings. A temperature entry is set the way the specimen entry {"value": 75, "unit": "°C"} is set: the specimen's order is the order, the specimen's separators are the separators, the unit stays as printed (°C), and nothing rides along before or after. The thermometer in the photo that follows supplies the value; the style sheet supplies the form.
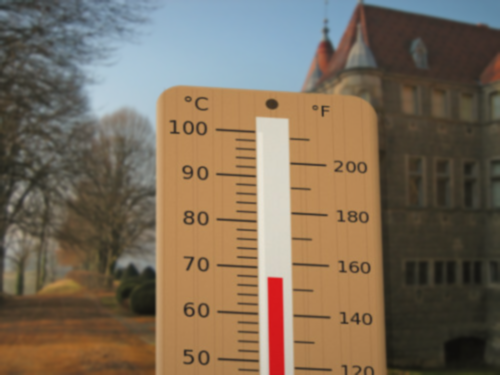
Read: {"value": 68, "unit": "°C"}
